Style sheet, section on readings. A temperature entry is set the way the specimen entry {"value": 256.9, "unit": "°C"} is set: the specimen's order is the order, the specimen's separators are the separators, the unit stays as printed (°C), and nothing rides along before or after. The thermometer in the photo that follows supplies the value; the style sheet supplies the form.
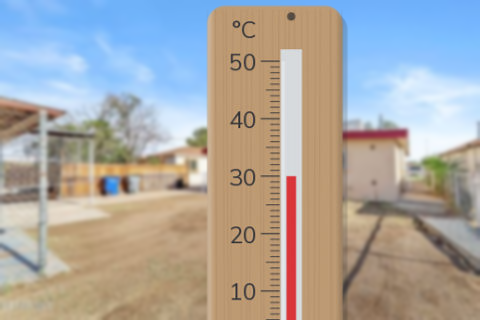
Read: {"value": 30, "unit": "°C"}
